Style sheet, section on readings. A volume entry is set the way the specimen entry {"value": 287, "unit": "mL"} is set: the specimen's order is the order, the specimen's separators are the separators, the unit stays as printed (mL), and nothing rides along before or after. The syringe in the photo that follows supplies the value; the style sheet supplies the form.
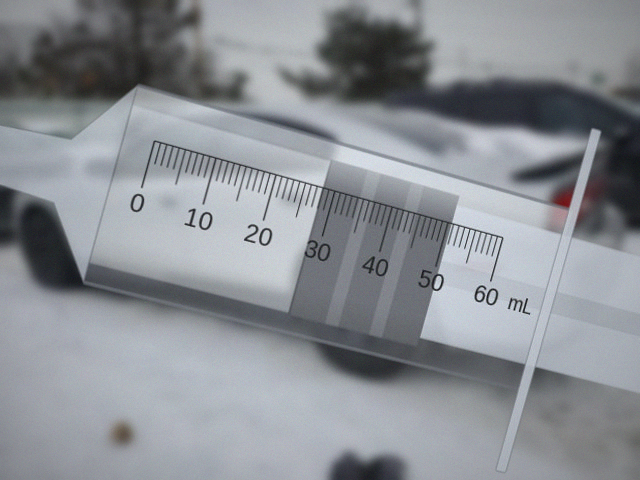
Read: {"value": 28, "unit": "mL"}
